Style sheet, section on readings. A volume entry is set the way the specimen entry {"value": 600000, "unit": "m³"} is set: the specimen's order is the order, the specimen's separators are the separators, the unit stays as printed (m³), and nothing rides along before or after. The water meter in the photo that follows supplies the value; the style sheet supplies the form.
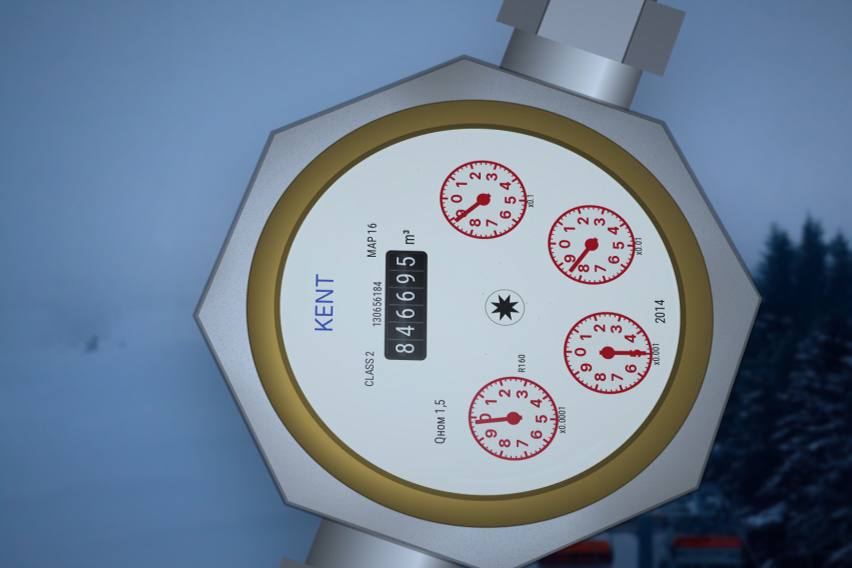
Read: {"value": 846695.8849, "unit": "m³"}
